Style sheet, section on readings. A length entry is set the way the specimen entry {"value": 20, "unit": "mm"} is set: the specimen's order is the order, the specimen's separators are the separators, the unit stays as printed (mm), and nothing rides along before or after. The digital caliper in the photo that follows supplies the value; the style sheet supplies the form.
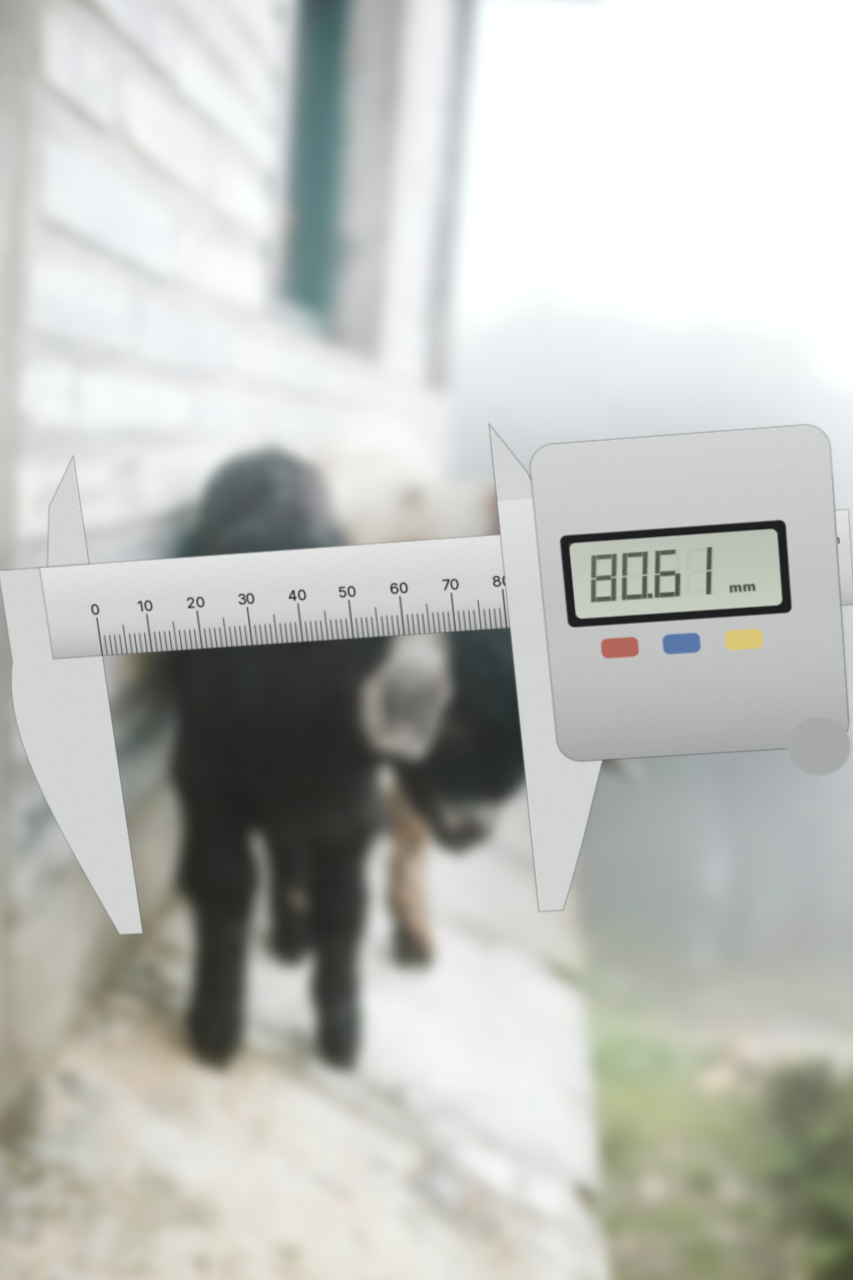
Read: {"value": 80.61, "unit": "mm"}
